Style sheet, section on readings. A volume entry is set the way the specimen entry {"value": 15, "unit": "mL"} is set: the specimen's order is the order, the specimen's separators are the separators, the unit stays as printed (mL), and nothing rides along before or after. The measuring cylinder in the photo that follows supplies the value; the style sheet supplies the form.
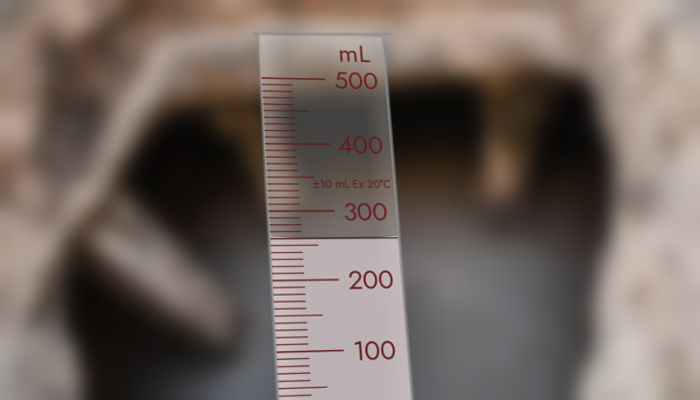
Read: {"value": 260, "unit": "mL"}
